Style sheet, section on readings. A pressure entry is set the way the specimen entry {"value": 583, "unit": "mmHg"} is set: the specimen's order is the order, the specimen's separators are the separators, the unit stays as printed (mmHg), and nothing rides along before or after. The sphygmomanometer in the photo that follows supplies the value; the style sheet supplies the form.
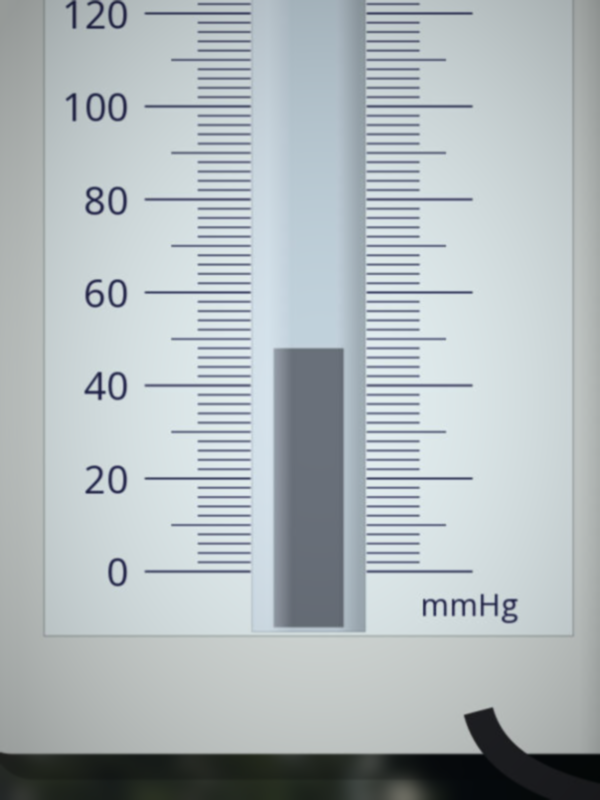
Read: {"value": 48, "unit": "mmHg"}
